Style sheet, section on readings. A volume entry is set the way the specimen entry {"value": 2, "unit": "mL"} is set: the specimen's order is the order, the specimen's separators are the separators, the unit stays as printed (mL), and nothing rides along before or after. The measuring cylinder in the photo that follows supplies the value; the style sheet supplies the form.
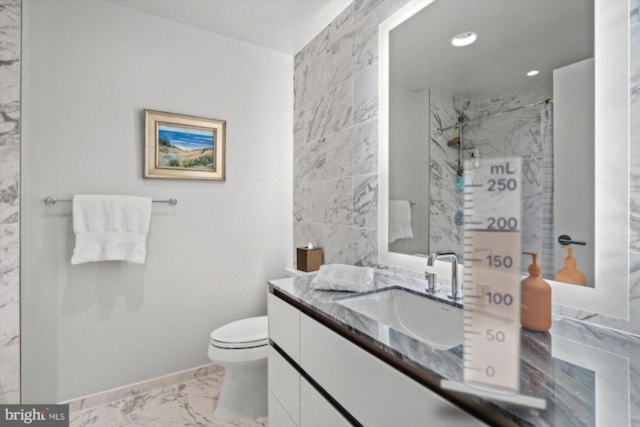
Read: {"value": 190, "unit": "mL"}
